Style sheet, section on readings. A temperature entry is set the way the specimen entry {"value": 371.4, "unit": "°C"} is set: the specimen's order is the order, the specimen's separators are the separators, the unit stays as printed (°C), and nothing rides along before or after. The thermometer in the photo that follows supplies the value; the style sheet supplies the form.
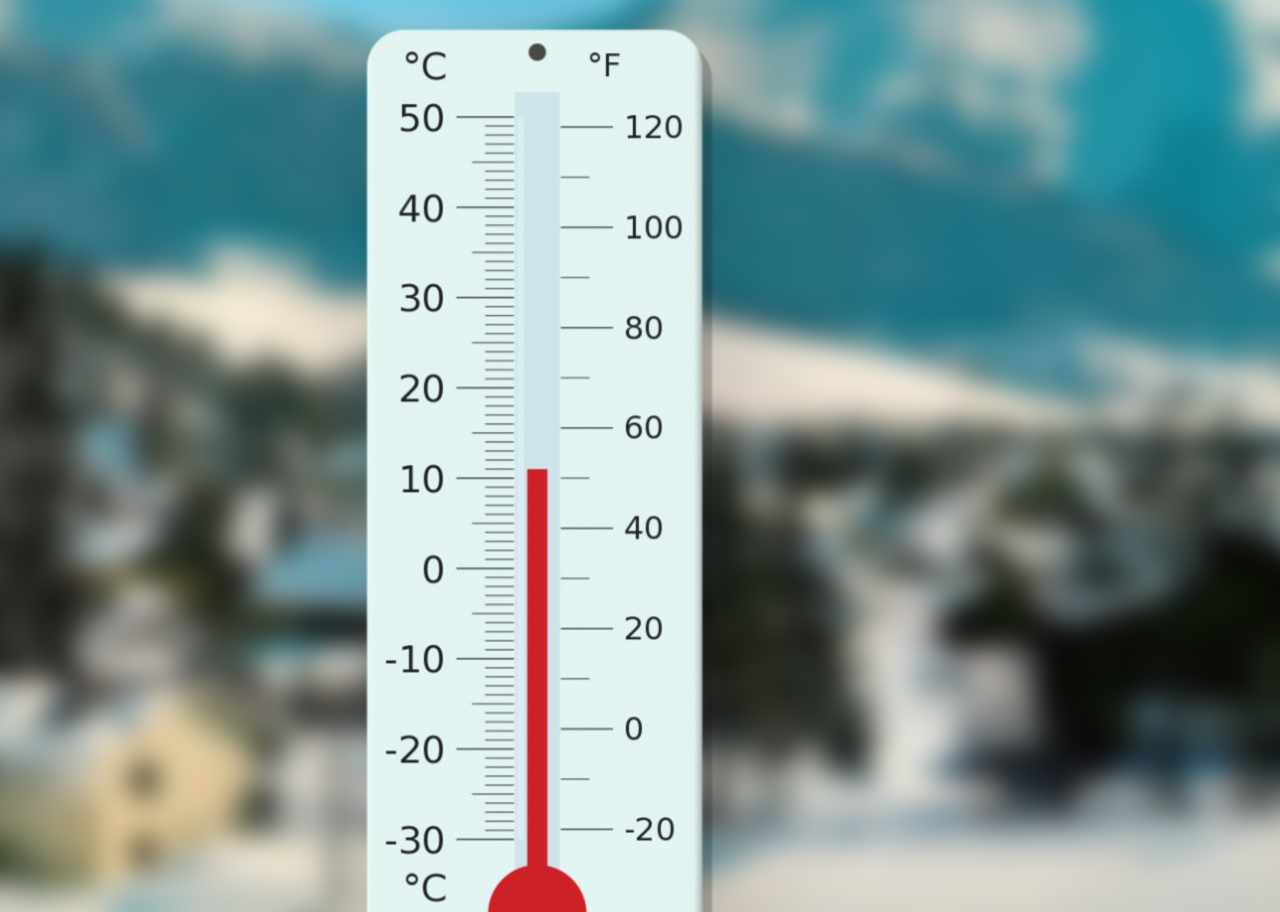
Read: {"value": 11, "unit": "°C"}
